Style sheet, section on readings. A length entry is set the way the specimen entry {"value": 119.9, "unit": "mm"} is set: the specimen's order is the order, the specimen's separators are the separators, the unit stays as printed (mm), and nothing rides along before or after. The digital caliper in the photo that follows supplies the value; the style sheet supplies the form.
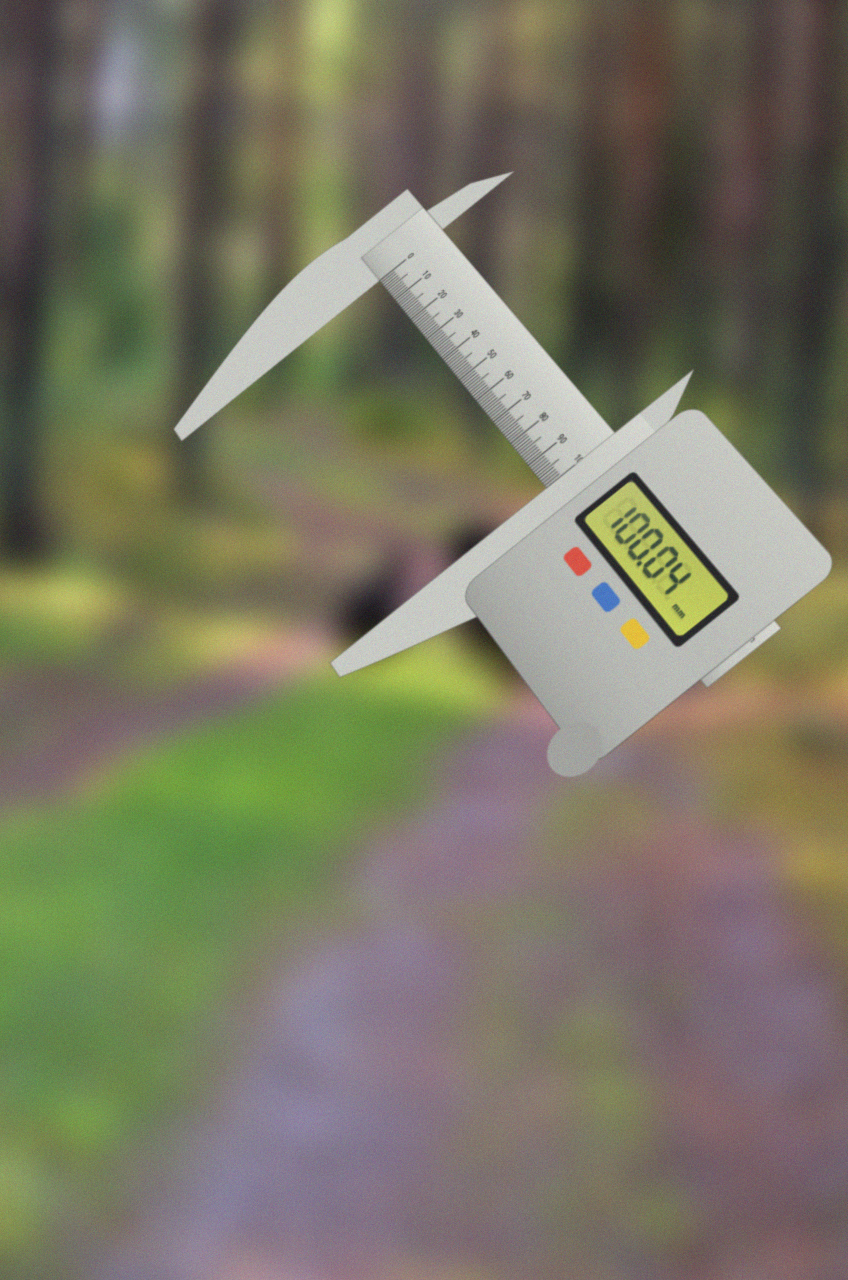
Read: {"value": 100.04, "unit": "mm"}
